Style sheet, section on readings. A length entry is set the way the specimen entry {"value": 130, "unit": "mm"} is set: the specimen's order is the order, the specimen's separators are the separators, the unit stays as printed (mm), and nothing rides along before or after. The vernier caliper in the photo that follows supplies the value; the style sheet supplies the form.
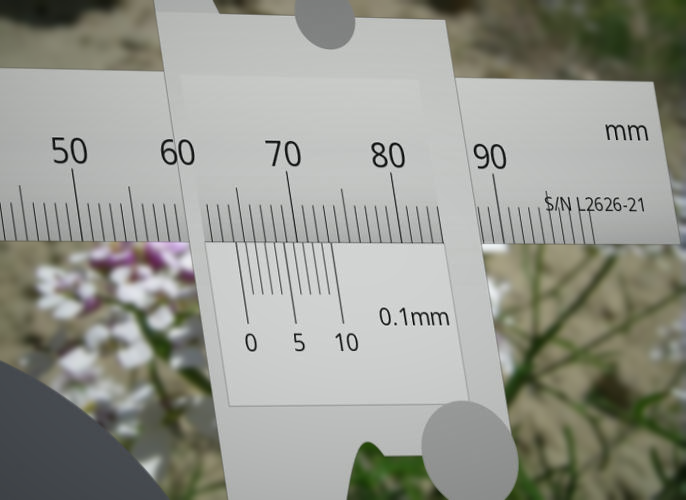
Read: {"value": 64.2, "unit": "mm"}
